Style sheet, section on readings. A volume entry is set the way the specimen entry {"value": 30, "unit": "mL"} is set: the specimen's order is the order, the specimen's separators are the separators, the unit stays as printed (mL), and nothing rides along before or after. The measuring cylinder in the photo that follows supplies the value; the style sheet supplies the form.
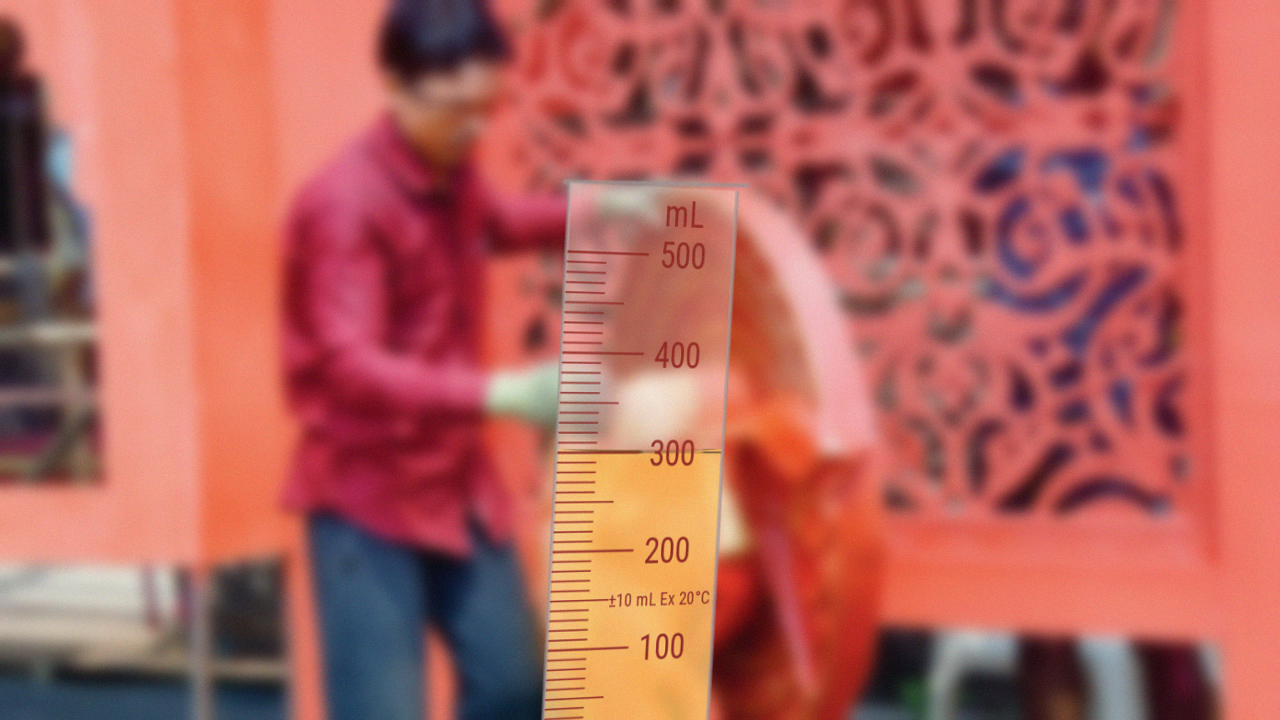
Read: {"value": 300, "unit": "mL"}
